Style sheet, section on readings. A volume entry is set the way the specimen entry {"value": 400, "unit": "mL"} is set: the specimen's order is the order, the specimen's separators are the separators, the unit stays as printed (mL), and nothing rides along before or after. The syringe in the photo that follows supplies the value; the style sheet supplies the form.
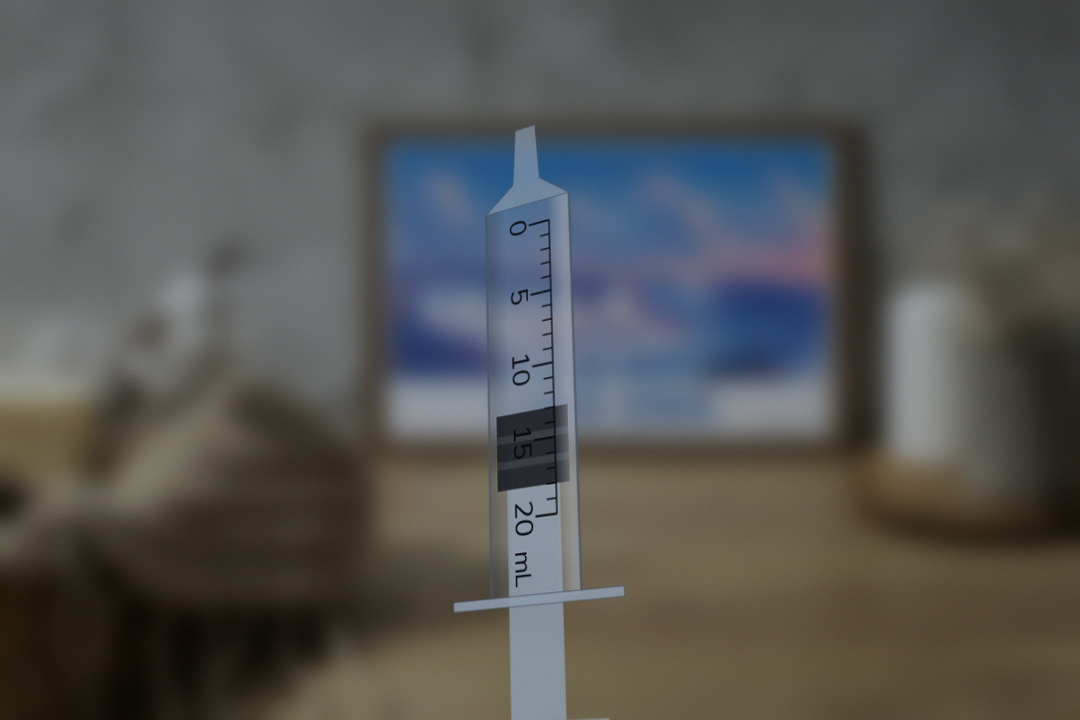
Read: {"value": 13, "unit": "mL"}
